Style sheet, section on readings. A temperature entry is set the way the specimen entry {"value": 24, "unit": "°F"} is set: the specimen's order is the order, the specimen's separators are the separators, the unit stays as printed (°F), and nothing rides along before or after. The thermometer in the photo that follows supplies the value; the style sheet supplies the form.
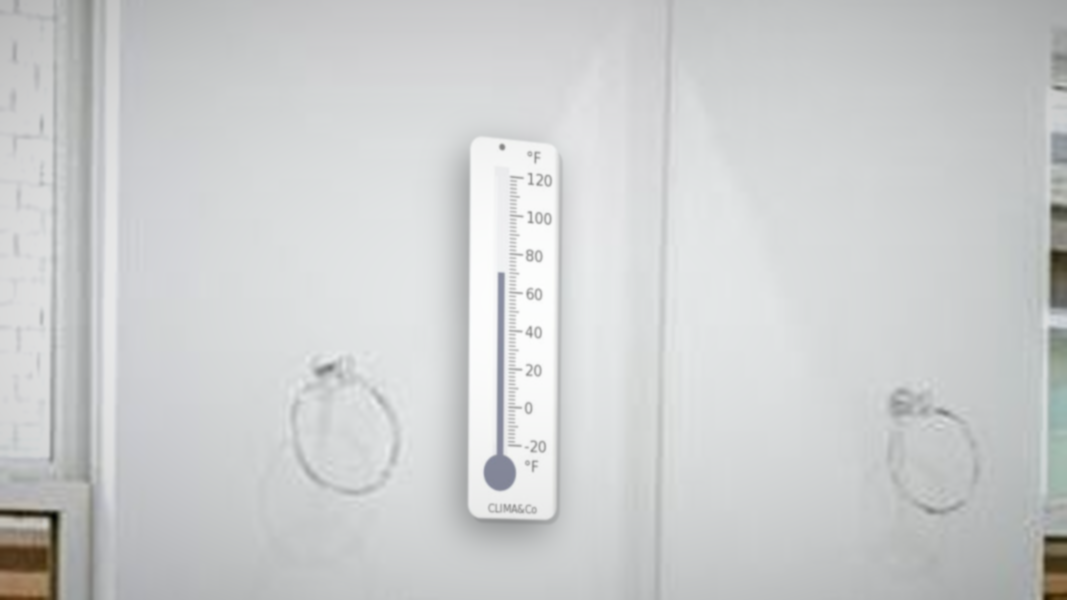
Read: {"value": 70, "unit": "°F"}
